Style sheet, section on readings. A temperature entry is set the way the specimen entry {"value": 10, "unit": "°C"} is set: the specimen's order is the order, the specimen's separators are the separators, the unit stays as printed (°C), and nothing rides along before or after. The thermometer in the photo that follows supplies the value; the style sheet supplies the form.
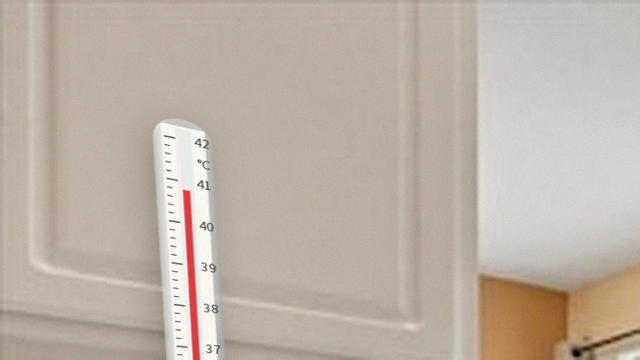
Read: {"value": 40.8, "unit": "°C"}
